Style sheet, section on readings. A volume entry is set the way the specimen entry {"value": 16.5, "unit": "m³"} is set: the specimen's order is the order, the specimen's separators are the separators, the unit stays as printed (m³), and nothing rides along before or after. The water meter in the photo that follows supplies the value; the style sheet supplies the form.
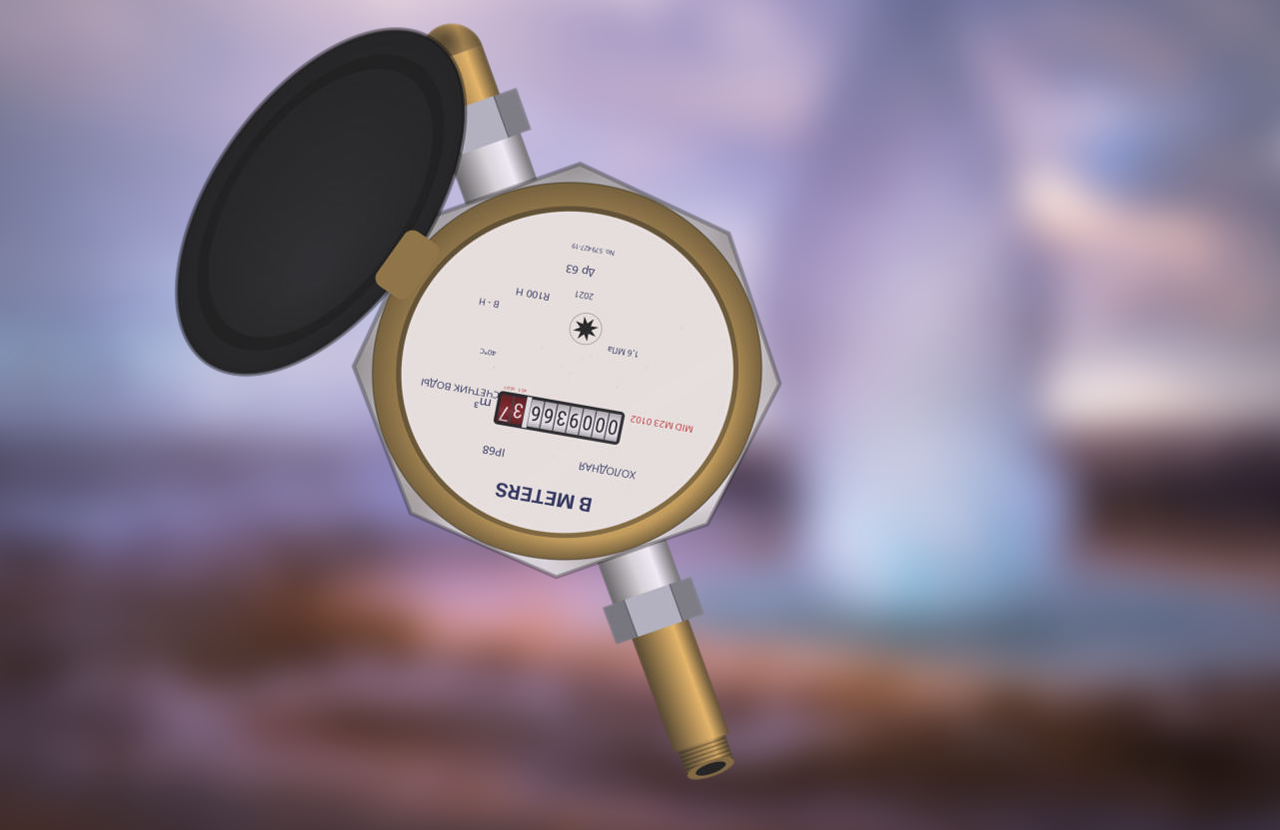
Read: {"value": 9366.37, "unit": "m³"}
